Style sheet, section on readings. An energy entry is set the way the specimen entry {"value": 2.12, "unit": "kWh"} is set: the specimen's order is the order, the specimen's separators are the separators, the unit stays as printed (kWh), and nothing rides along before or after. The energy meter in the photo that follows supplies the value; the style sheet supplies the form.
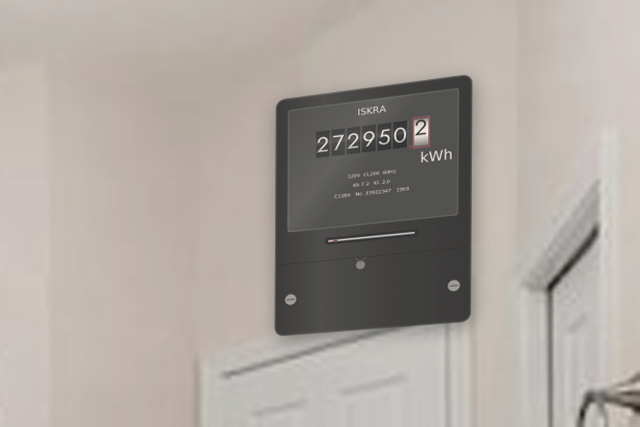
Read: {"value": 272950.2, "unit": "kWh"}
